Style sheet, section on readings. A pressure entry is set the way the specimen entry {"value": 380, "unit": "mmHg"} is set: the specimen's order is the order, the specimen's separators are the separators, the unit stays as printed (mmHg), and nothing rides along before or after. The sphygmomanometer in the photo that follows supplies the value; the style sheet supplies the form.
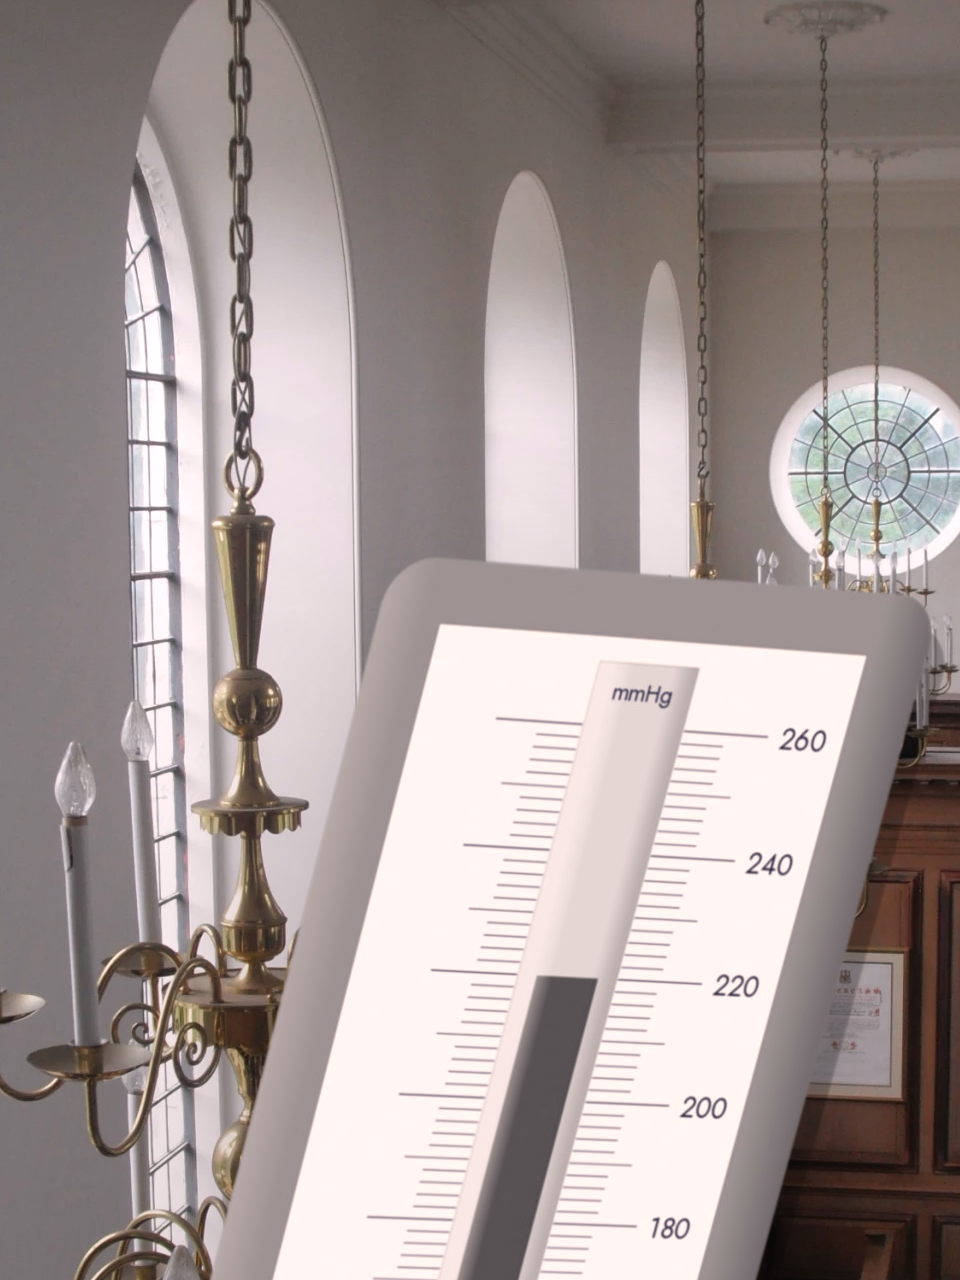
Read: {"value": 220, "unit": "mmHg"}
